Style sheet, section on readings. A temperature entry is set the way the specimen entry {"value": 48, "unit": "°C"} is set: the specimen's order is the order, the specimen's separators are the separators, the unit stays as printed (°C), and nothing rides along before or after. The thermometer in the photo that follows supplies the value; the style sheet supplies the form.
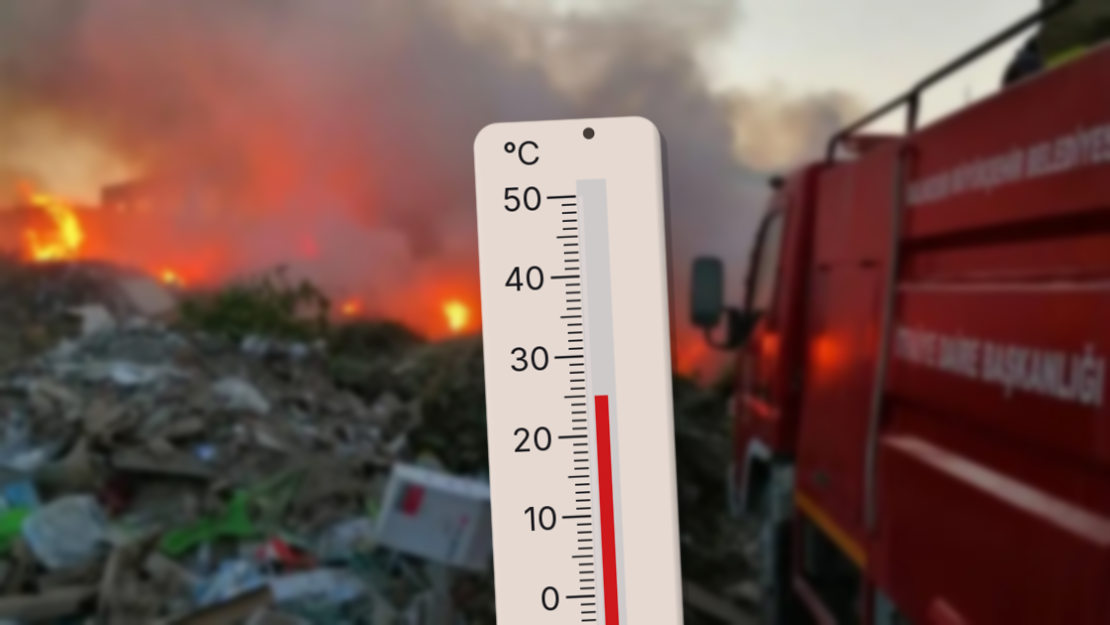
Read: {"value": 25, "unit": "°C"}
